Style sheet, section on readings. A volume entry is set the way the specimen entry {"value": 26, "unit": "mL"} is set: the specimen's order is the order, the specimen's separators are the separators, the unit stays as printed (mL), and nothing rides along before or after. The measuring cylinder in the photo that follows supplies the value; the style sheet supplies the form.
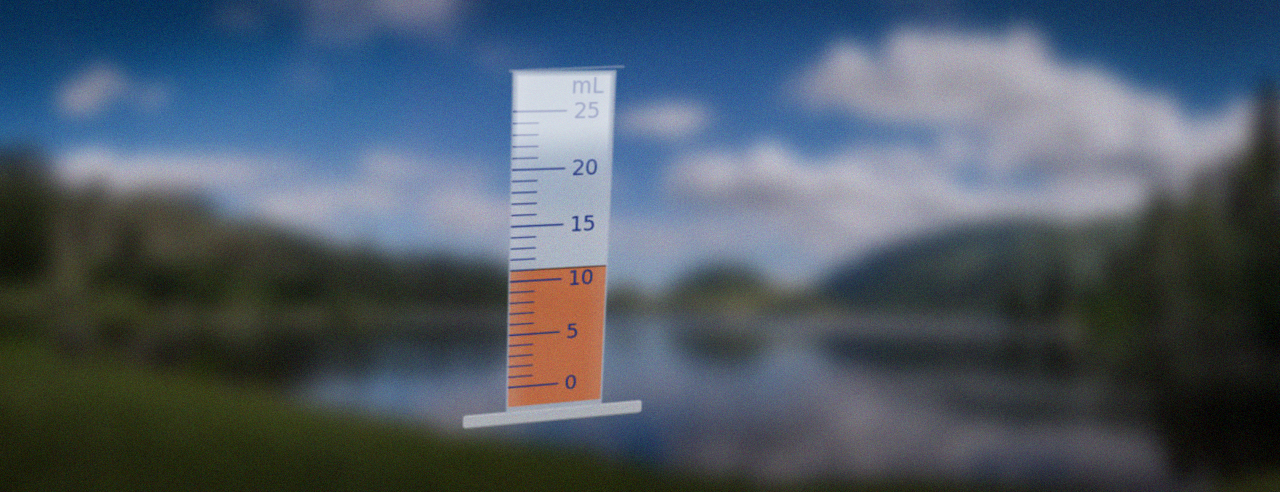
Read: {"value": 11, "unit": "mL"}
